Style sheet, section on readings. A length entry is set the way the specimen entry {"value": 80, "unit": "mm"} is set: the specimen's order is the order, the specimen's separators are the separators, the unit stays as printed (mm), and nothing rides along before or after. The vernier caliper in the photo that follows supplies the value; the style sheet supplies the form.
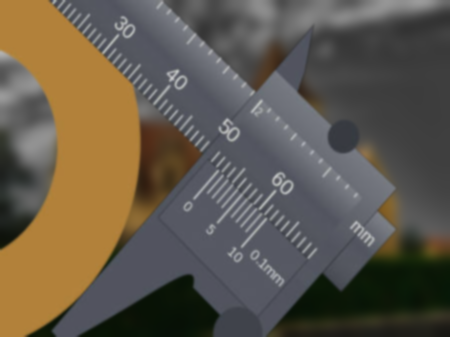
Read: {"value": 52.5, "unit": "mm"}
